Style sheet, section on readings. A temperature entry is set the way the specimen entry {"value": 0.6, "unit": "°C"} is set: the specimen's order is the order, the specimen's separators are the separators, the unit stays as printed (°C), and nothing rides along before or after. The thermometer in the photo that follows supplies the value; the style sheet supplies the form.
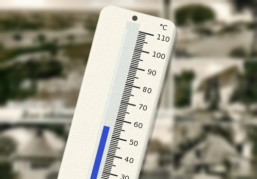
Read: {"value": 55, "unit": "°C"}
